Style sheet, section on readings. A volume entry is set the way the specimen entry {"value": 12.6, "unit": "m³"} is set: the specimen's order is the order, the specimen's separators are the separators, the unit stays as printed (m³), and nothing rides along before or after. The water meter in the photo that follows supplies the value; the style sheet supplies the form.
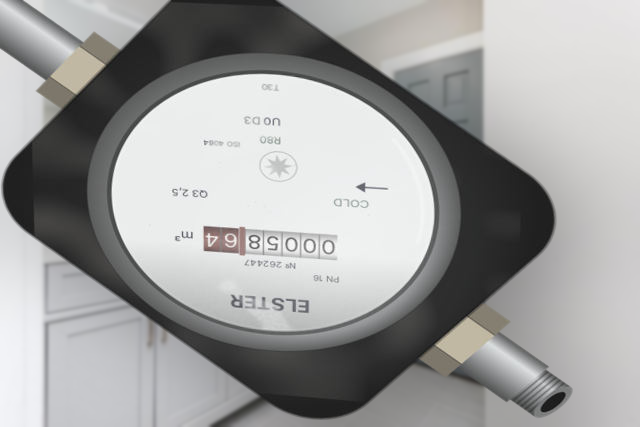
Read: {"value": 58.64, "unit": "m³"}
